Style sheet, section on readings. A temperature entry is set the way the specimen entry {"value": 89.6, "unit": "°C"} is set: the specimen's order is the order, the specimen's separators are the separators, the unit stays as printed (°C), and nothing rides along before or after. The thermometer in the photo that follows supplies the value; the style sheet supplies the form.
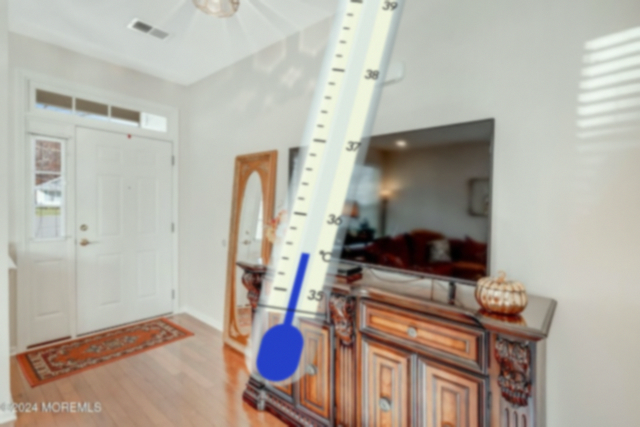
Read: {"value": 35.5, "unit": "°C"}
